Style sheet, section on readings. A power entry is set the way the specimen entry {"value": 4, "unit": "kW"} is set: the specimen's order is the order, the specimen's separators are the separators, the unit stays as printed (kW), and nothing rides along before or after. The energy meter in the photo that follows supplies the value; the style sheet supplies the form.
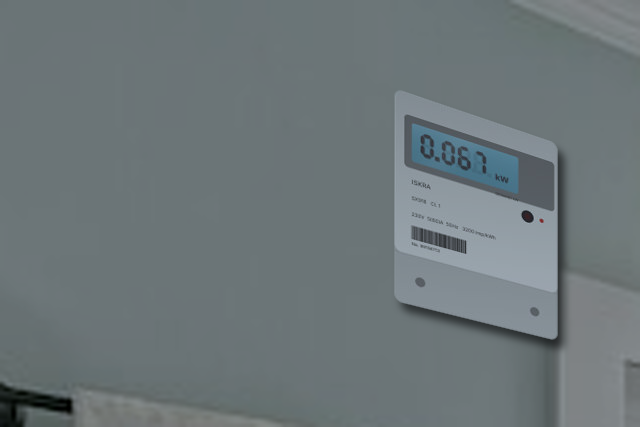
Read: {"value": 0.067, "unit": "kW"}
